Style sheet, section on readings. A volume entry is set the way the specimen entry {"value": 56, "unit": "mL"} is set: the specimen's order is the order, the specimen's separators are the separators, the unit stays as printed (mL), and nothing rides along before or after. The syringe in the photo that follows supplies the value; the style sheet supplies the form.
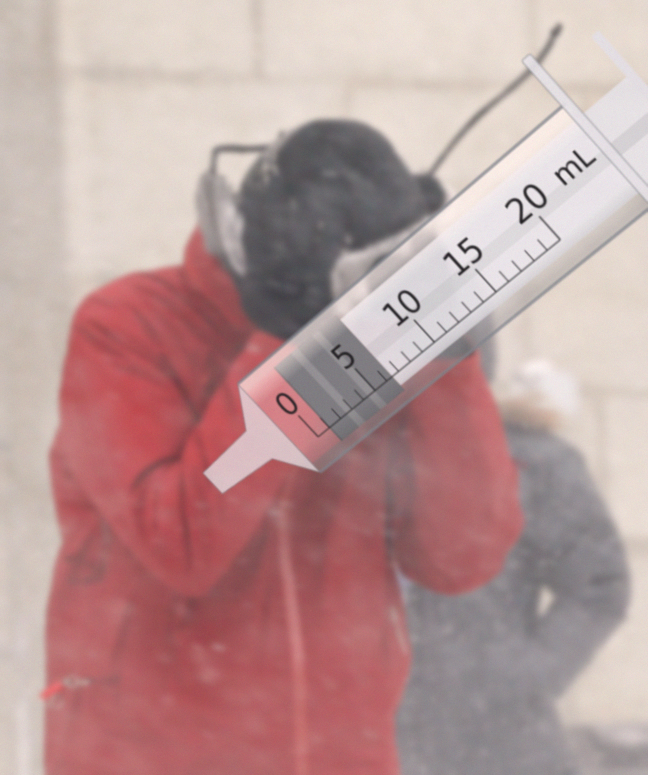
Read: {"value": 1, "unit": "mL"}
